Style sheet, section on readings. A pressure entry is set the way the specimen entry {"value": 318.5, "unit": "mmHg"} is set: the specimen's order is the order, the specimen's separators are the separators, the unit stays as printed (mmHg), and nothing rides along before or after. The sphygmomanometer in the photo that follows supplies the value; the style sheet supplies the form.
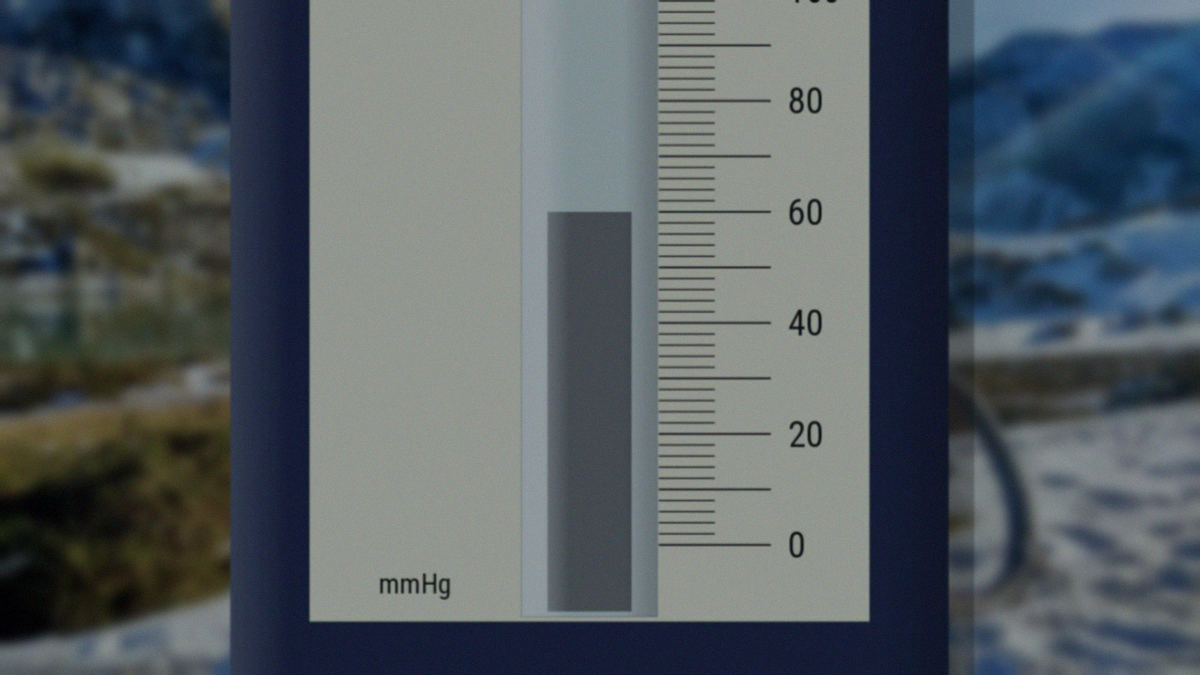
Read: {"value": 60, "unit": "mmHg"}
